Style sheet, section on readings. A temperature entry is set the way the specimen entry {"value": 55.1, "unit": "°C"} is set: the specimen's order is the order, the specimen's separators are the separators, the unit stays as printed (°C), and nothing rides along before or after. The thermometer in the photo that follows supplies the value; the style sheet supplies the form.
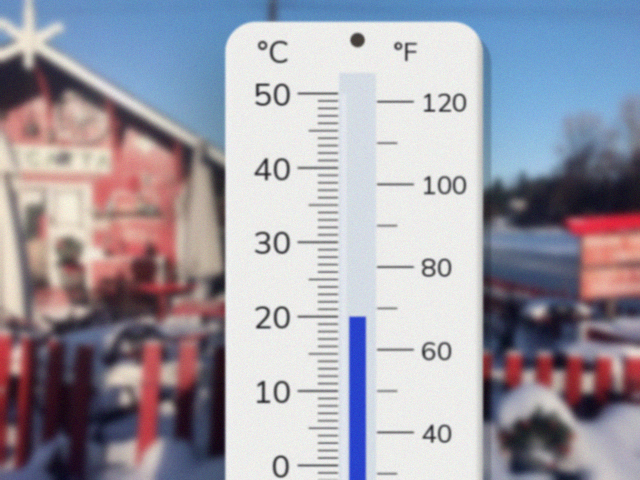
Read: {"value": 20, "unit": "°C"}
